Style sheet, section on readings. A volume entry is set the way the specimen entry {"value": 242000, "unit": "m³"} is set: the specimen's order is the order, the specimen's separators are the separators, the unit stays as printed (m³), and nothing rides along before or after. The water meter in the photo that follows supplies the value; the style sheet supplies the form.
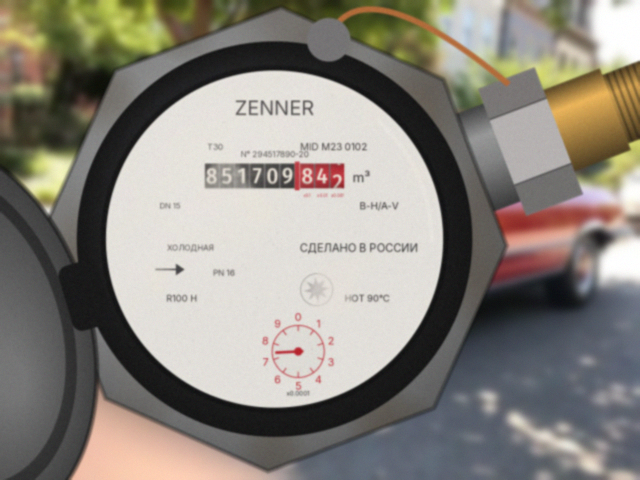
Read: {"value": 851709.8417, "unit": "m³"}
